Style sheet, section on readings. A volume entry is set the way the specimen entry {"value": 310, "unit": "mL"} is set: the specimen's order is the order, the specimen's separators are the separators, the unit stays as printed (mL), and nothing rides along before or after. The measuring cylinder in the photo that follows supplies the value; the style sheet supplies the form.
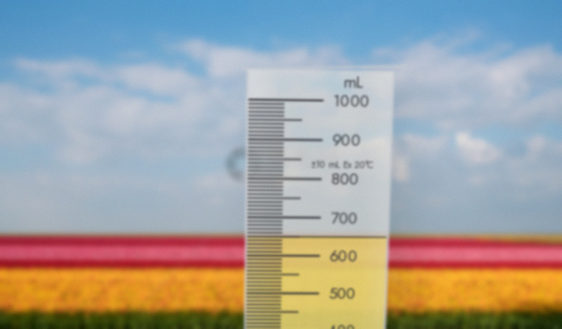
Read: {"value": 650, "unit": "mL"}
